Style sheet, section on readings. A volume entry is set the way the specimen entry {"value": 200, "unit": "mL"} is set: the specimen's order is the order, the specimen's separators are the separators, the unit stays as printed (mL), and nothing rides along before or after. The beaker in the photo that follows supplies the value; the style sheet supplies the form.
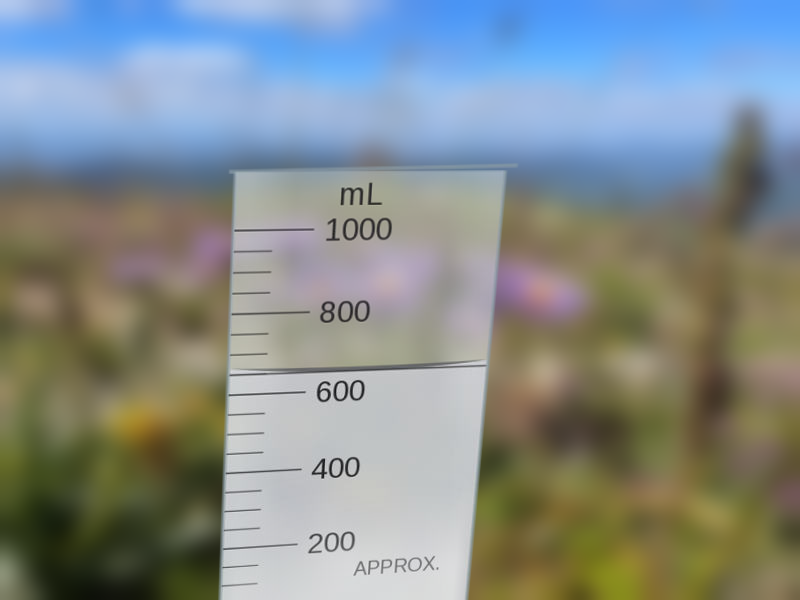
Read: {"value": 650, "unit": "mL"}
